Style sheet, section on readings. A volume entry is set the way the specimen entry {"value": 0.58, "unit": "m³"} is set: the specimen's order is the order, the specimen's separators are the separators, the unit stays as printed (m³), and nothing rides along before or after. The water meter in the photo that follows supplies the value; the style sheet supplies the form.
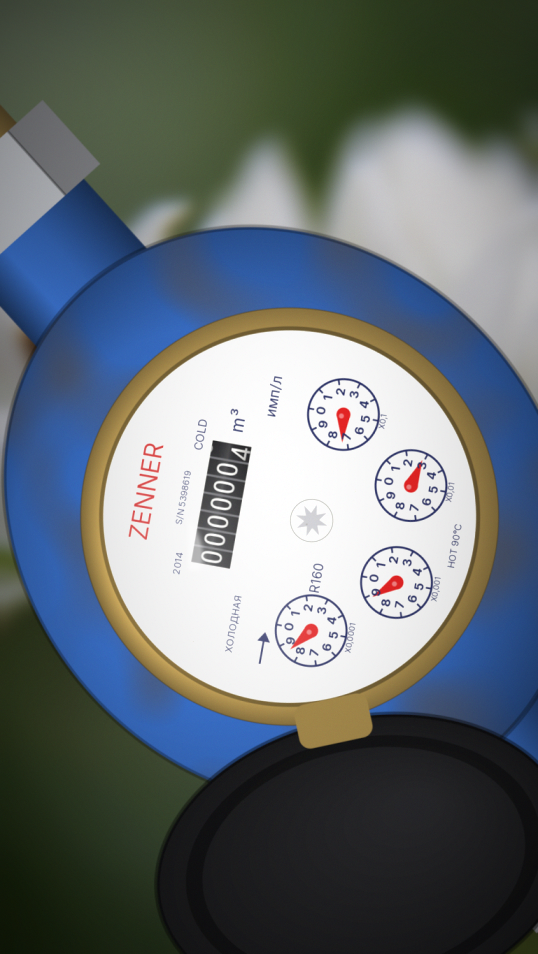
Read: {"value": 3.7288, "unit": "m³"}
